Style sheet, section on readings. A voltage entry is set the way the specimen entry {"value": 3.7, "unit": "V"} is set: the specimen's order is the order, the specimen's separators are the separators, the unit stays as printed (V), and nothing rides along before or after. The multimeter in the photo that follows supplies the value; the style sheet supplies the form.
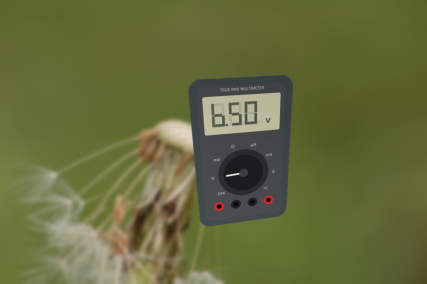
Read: {"value": 6.50, "unit": "V"}
